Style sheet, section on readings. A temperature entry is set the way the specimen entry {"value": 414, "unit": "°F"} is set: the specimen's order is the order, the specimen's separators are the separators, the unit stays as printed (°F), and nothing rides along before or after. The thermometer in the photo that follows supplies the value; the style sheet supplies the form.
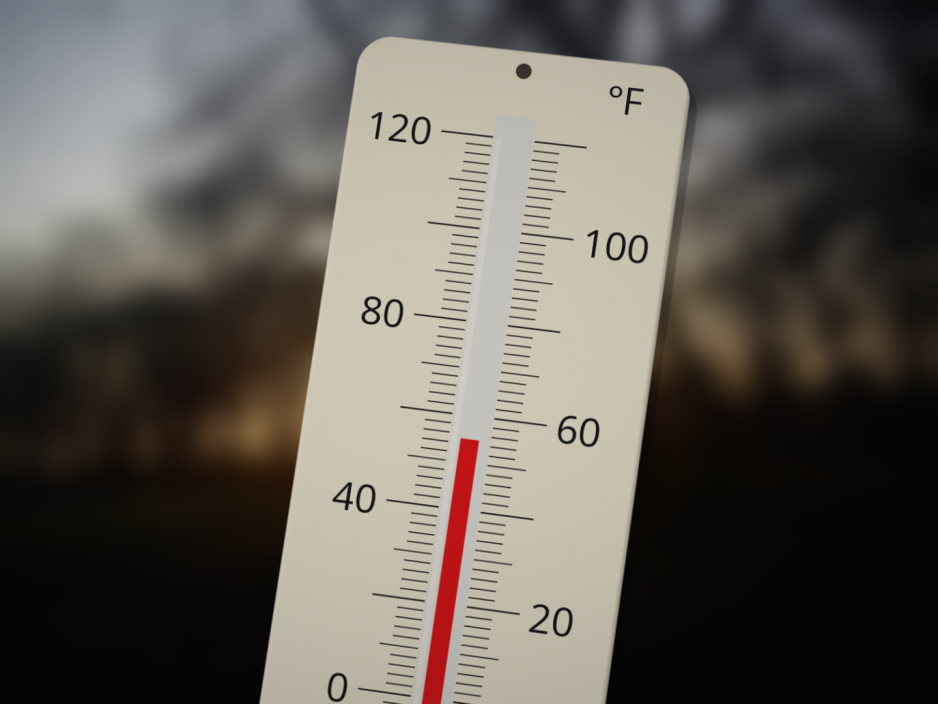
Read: {"value": 55, "unit": "°F"}
